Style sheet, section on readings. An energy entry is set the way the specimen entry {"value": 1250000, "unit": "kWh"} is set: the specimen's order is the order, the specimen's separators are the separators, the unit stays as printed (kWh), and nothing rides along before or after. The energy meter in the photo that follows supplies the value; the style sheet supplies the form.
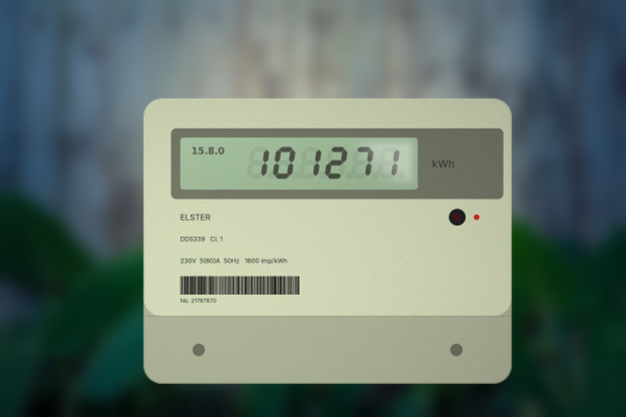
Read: {"value": 101271, "unit": "kWh"}
